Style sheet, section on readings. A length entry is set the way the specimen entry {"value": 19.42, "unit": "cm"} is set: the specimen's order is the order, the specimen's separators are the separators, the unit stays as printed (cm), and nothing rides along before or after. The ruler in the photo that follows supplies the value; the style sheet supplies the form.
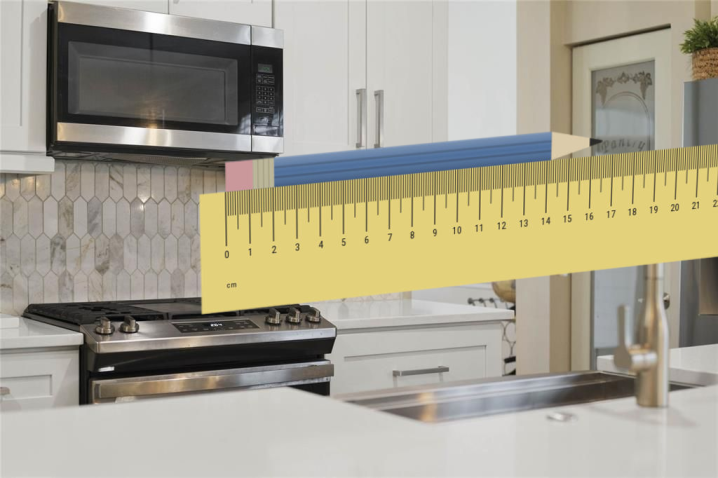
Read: {"value": 16.5, "unit": "cm"}
